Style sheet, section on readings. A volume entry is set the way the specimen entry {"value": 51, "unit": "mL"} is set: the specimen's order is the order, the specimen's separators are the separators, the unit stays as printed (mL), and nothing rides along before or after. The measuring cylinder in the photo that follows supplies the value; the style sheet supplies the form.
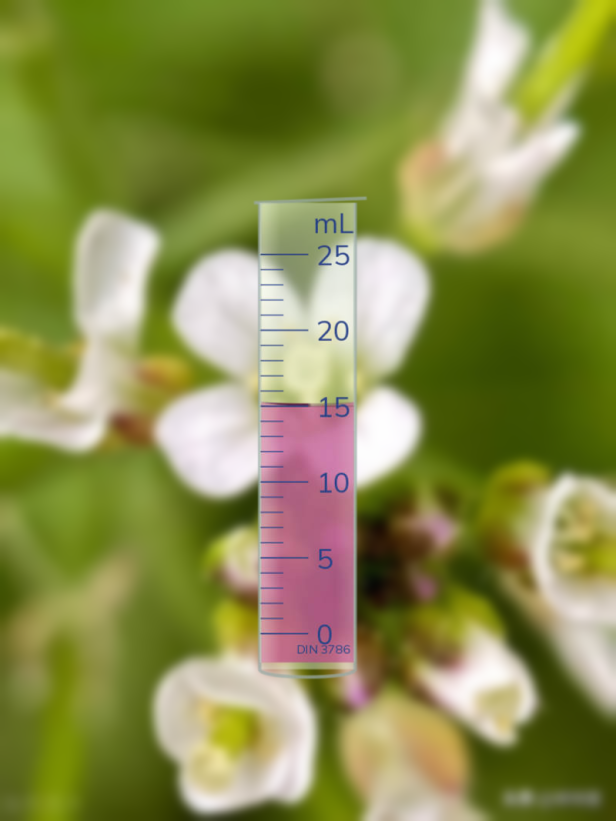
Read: {"value": 15, "unit": "mL"}
